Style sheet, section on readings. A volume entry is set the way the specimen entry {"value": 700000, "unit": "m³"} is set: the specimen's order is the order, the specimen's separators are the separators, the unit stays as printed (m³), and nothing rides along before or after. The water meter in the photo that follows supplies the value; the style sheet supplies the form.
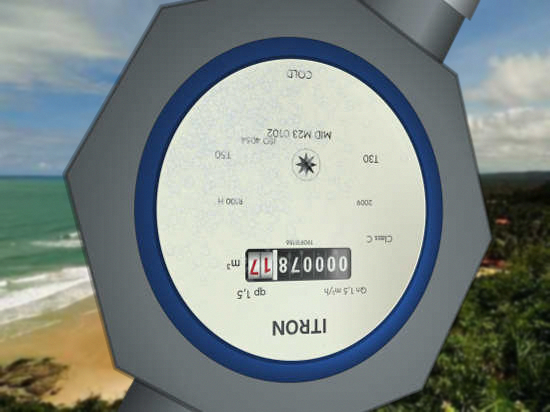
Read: {"value": 78.17, "unit": "m³"}
